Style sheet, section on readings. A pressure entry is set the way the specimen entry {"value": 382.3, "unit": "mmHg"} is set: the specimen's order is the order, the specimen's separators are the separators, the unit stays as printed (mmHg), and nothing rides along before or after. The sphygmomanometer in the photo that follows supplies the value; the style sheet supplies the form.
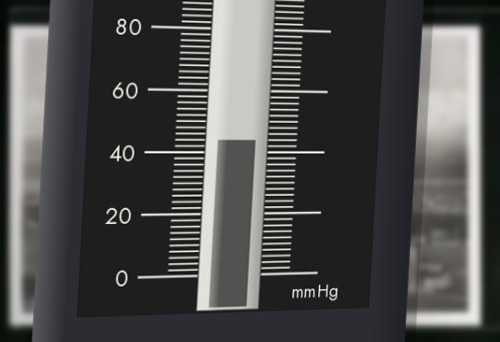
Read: {"value": 44, "unit": "mmHg"}
